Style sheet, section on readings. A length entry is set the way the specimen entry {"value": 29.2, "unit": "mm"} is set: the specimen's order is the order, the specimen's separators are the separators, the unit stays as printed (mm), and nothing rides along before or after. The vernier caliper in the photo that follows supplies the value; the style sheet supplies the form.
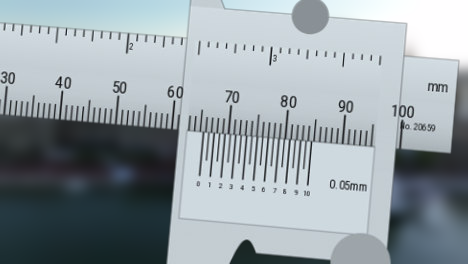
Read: {"value": 65.6, "unit": "mm"}
